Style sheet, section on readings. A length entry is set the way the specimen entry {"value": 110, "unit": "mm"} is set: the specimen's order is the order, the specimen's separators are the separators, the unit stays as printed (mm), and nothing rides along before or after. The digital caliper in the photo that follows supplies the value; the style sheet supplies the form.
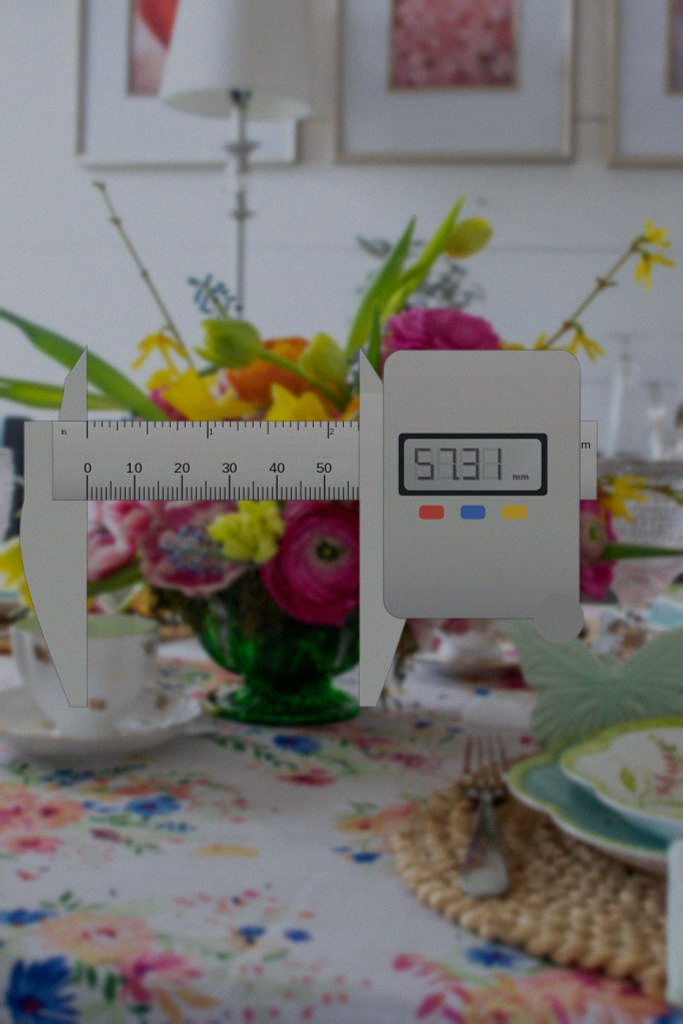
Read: {"value": 57.31, "unit": "mm"}
